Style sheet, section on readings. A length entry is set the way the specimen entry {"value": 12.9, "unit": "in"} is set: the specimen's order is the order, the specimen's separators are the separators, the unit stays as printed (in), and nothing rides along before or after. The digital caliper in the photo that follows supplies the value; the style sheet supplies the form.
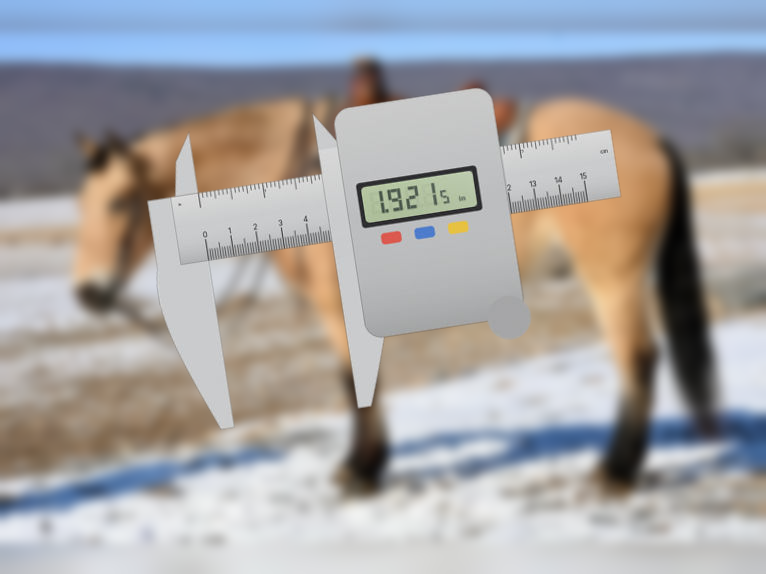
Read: {"value": 1.9215, "unit": "in"}
